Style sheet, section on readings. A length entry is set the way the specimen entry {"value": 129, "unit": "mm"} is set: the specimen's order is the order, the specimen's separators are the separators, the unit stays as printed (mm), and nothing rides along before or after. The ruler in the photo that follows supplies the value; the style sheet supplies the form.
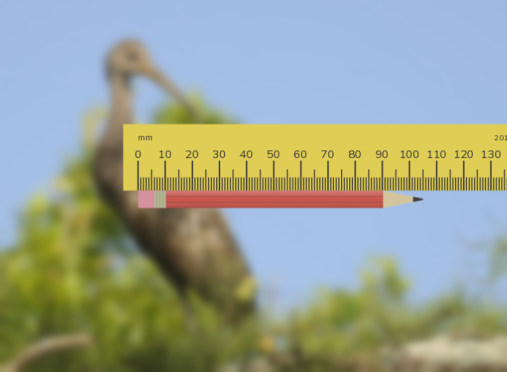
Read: {"value": 105, "unit": "mm"}
